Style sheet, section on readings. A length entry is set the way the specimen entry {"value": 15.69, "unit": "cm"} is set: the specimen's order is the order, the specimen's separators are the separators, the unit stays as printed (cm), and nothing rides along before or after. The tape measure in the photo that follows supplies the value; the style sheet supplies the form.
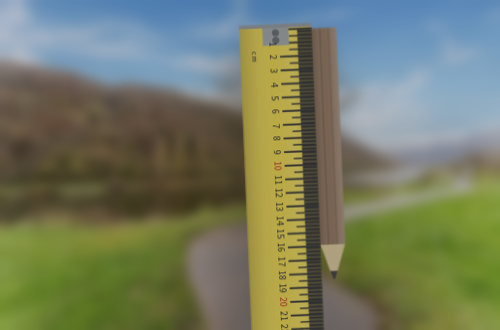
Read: {"value": 18.5, "unit": "cm"}
